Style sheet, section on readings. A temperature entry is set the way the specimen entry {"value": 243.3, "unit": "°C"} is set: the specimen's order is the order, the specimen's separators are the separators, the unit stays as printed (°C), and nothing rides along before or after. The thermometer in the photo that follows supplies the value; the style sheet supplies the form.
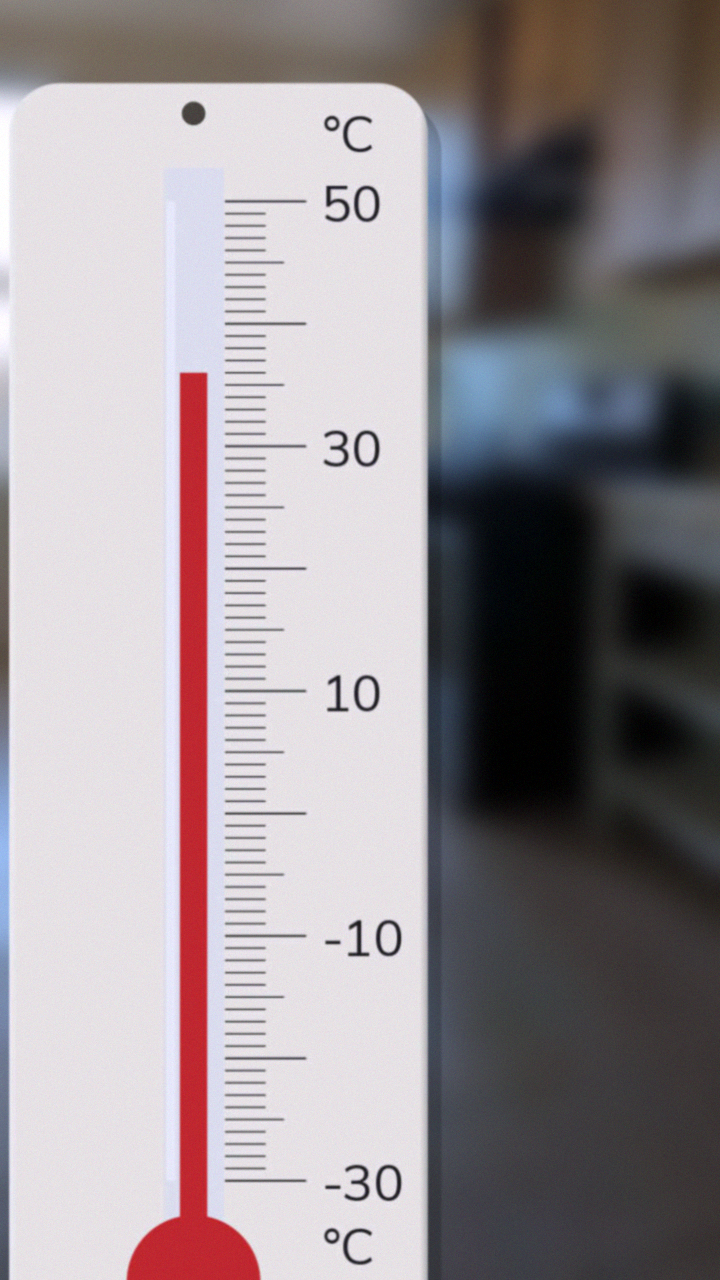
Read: {"value": 36, "unit": "°C"}
